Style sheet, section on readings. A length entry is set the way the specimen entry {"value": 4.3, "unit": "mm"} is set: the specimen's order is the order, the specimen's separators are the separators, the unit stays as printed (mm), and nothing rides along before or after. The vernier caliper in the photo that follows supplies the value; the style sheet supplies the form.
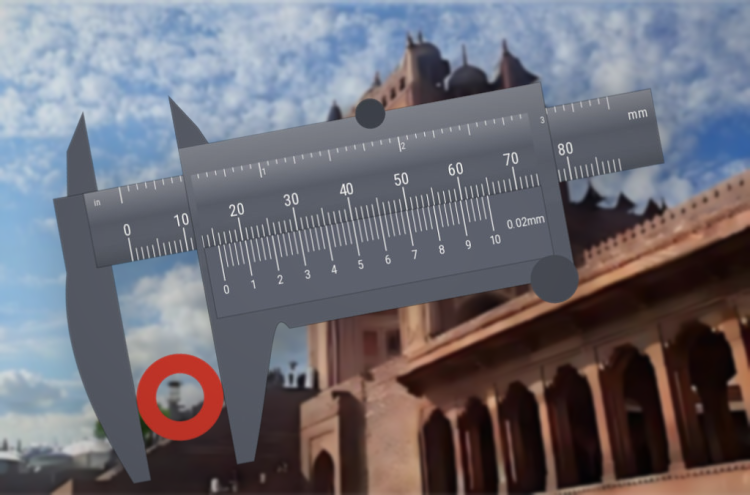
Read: {"value": 15.6, "unit": "mm"}
